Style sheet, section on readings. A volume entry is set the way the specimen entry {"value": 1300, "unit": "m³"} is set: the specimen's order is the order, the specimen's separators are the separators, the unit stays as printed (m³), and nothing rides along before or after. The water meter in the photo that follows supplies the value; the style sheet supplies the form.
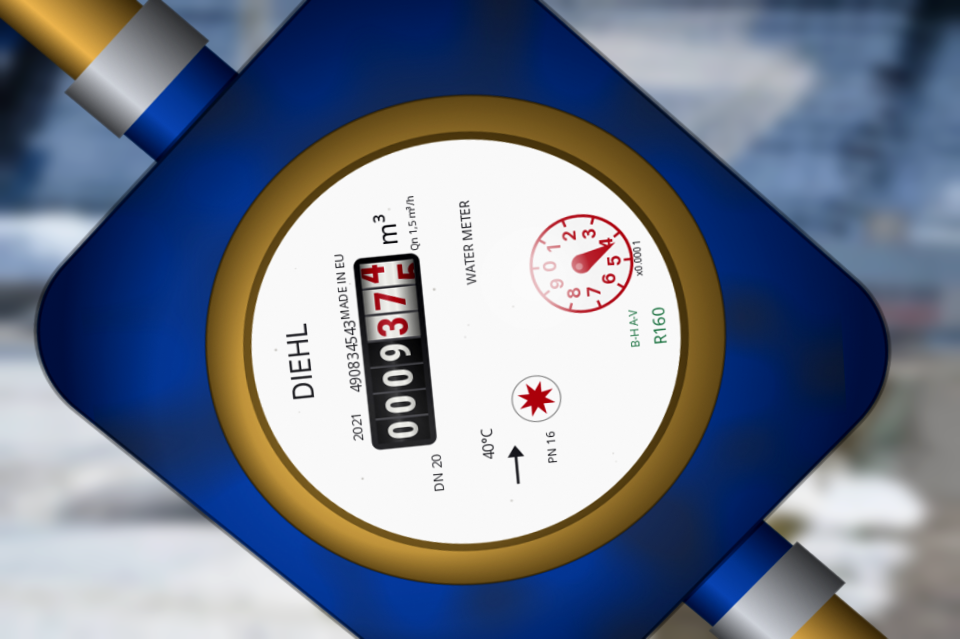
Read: {"value": 9.3744, "unit": "m³"}
